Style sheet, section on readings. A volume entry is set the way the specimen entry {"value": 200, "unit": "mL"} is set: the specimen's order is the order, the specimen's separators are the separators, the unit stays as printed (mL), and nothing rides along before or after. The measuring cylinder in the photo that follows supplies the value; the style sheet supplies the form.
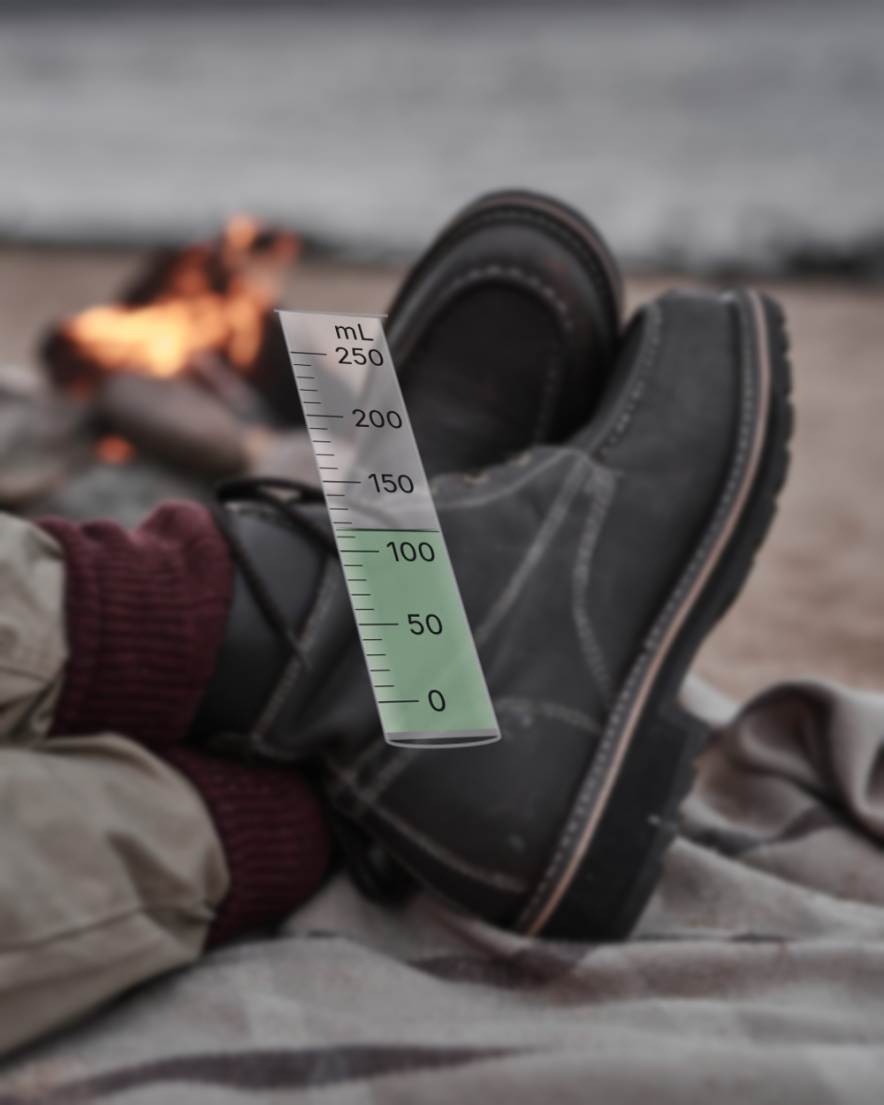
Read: {"value": 115, "unit": "mL"}
